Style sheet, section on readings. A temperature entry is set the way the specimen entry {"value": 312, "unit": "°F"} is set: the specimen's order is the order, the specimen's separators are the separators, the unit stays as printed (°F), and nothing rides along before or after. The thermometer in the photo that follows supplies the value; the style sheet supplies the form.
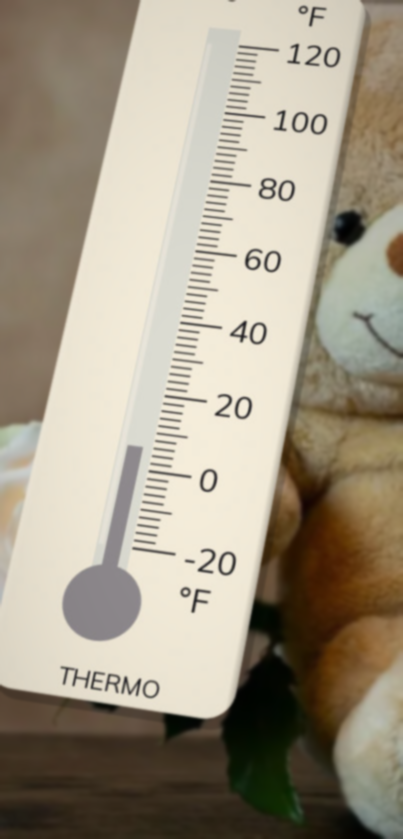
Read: {"value": 6, "unit": "°F"}
